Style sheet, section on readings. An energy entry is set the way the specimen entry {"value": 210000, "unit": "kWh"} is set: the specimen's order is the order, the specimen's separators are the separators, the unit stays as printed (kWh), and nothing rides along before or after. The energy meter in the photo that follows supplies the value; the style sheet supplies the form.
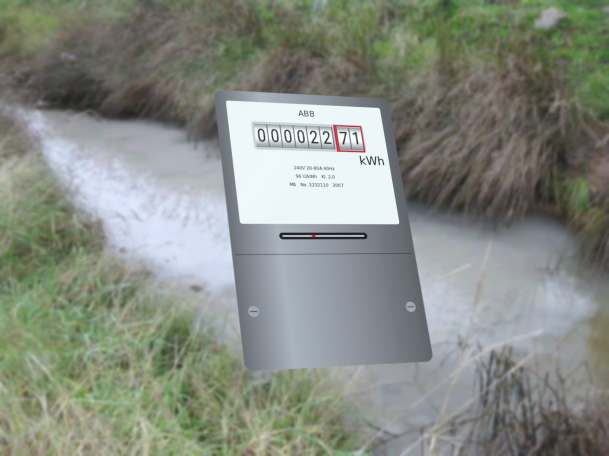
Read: {"value": 22.71, "unit": "kWh"}
